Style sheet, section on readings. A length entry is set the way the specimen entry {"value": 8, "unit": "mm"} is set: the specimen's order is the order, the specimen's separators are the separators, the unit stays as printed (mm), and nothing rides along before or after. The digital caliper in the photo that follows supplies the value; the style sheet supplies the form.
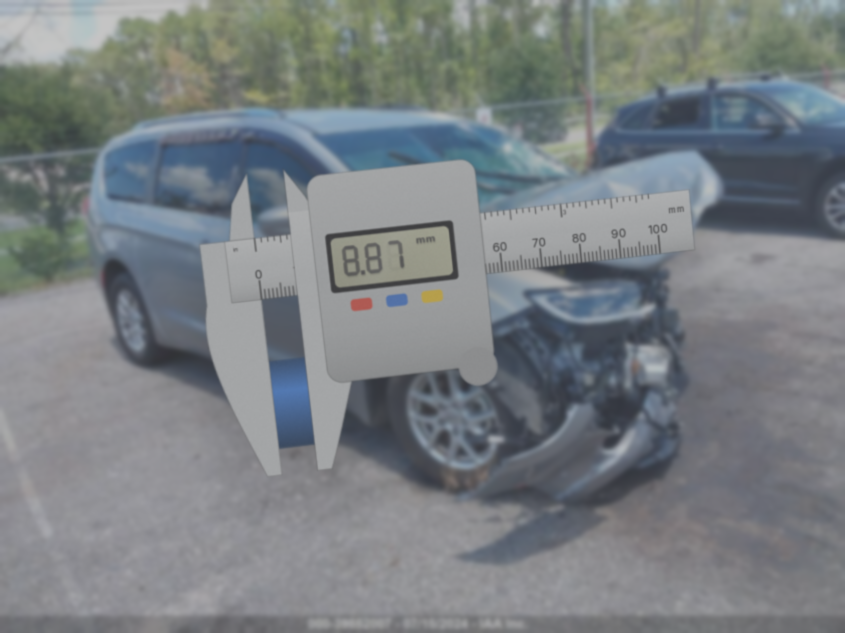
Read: {"value": 8.87, "unit": "mm"}
